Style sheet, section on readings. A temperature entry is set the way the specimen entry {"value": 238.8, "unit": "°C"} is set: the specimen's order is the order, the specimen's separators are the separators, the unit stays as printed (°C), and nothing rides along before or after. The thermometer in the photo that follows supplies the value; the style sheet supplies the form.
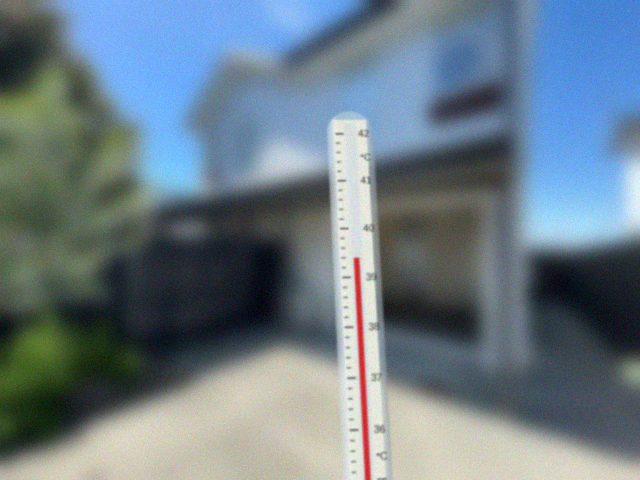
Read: {"value": 39.4, "unit": "°C"}
